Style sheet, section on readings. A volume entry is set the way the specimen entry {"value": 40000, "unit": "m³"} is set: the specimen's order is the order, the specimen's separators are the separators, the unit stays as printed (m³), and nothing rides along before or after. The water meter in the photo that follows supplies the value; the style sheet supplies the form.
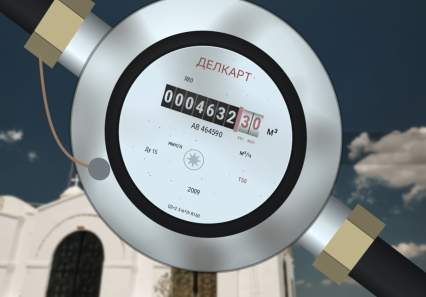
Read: {"value": 4632.30, "unit": "m³"}
